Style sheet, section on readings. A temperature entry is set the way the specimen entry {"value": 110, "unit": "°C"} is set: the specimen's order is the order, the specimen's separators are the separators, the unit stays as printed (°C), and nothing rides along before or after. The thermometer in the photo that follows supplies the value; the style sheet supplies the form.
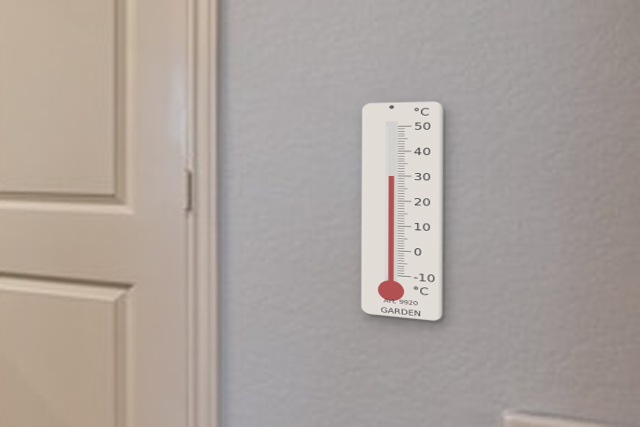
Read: {"value": 30, "unit": "°C"}
